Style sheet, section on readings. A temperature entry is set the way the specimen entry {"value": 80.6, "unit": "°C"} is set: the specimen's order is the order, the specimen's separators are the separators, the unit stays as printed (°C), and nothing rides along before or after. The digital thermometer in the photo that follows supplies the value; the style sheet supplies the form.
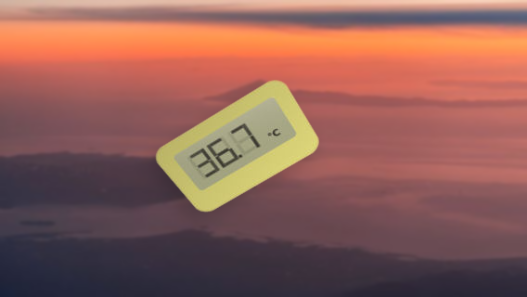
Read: {"value": 36.7, "unit": "°C"}
